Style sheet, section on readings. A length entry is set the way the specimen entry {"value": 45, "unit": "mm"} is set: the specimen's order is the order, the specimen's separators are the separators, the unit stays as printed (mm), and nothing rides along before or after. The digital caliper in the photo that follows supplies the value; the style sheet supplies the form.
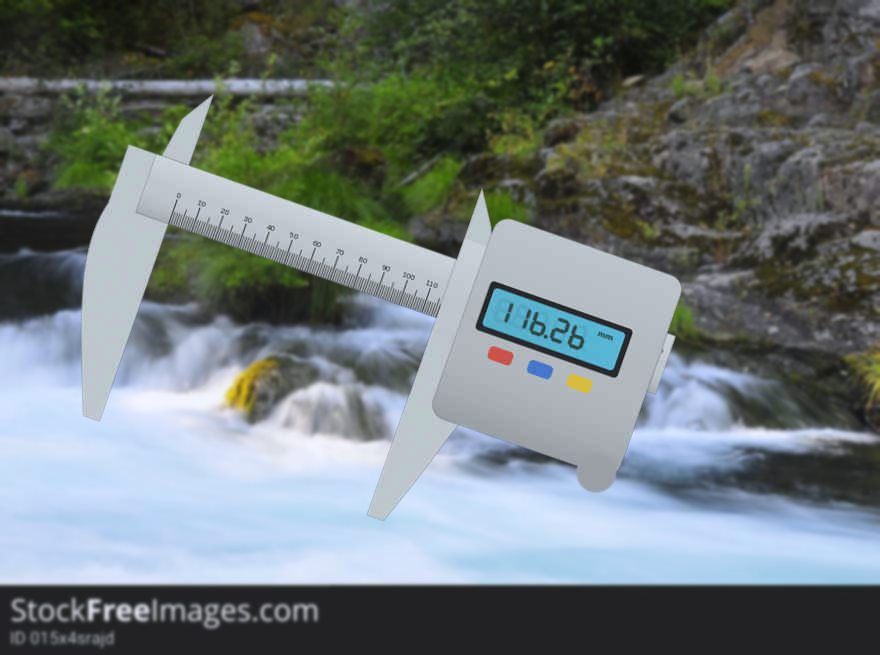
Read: {"value": 116.26, "unit": "mm"}
